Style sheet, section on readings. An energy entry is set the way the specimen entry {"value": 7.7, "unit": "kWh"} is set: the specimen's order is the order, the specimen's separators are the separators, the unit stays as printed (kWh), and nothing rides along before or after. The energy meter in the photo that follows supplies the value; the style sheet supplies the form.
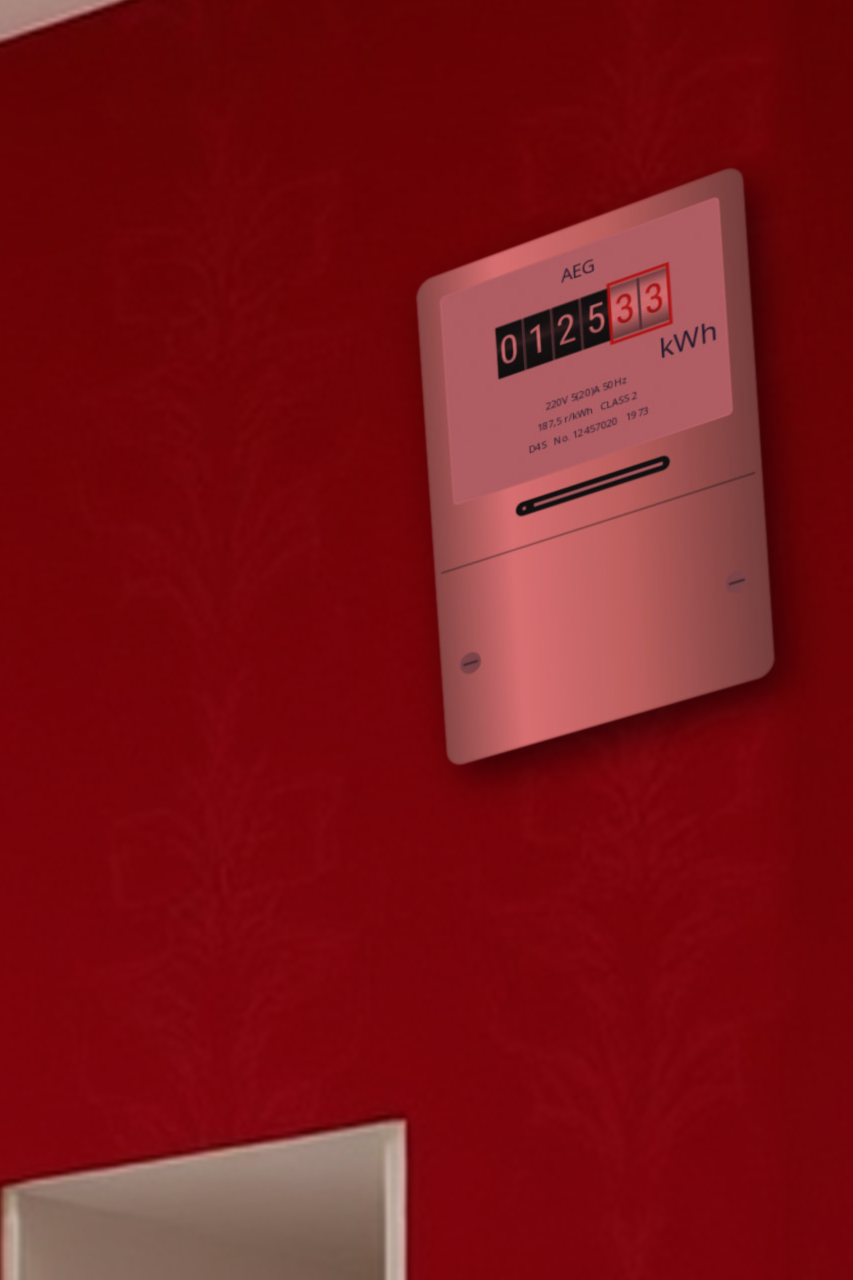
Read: {"value": 125.33, "unit": "kWh"}
